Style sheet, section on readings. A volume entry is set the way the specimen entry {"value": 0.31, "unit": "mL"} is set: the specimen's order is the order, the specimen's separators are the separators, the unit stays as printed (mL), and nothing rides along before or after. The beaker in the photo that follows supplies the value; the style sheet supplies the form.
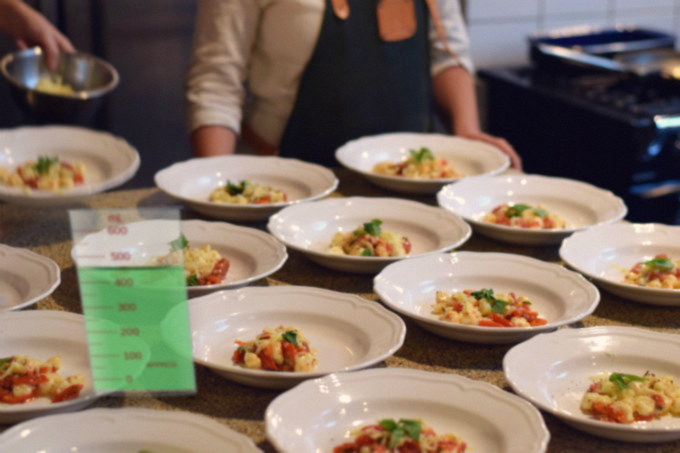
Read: {"value": 450, "unit": "mL"}
